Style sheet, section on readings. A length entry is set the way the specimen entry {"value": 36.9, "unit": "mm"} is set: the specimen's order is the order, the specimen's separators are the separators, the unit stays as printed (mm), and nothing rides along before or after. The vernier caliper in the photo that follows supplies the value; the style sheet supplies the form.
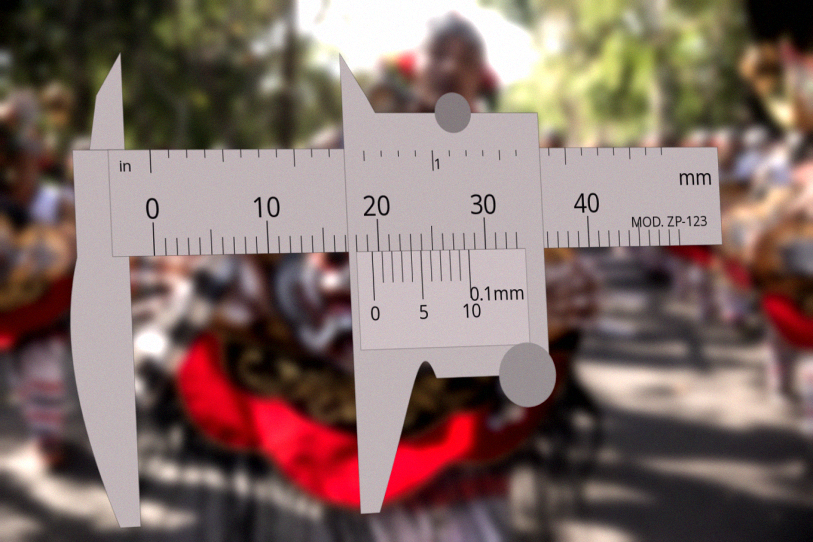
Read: {"value": 19.4, "unit": "mm"}
